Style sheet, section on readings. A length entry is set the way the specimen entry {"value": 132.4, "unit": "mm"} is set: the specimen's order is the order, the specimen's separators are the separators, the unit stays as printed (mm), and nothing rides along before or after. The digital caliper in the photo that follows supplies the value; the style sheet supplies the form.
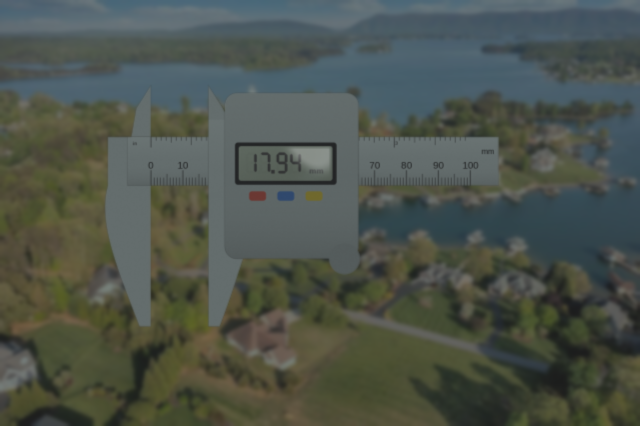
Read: {"value": 17.94, "unit": "mm"}
